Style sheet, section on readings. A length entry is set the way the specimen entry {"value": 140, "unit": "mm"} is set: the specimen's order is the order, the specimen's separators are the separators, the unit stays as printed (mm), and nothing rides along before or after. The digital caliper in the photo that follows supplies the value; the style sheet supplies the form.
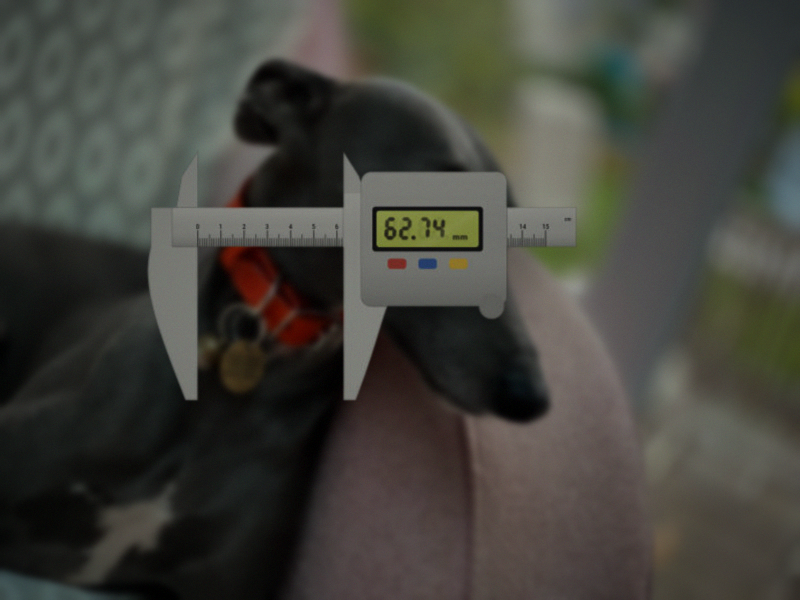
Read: {"value": 62.74, "unit": "mm"}
